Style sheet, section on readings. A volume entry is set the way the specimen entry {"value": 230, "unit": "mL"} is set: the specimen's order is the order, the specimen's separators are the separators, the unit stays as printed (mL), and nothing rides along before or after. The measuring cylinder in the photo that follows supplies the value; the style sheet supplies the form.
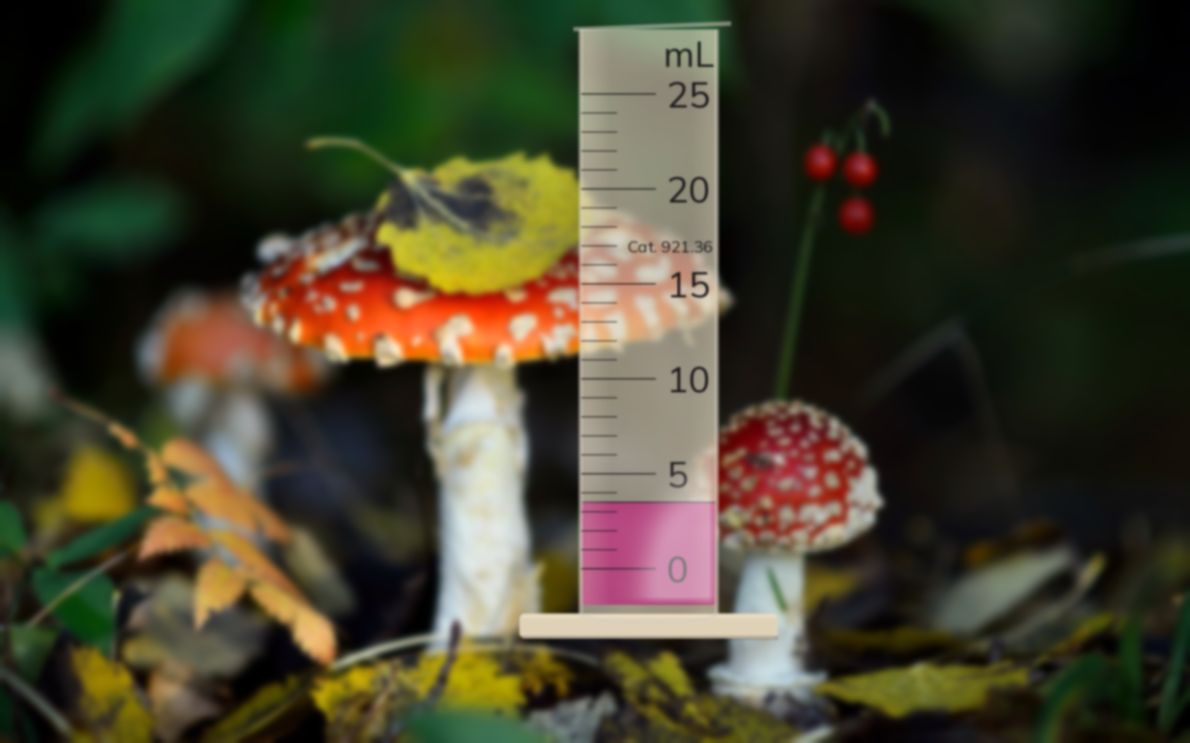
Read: {"value": 3.5, "unit": "mL"}
